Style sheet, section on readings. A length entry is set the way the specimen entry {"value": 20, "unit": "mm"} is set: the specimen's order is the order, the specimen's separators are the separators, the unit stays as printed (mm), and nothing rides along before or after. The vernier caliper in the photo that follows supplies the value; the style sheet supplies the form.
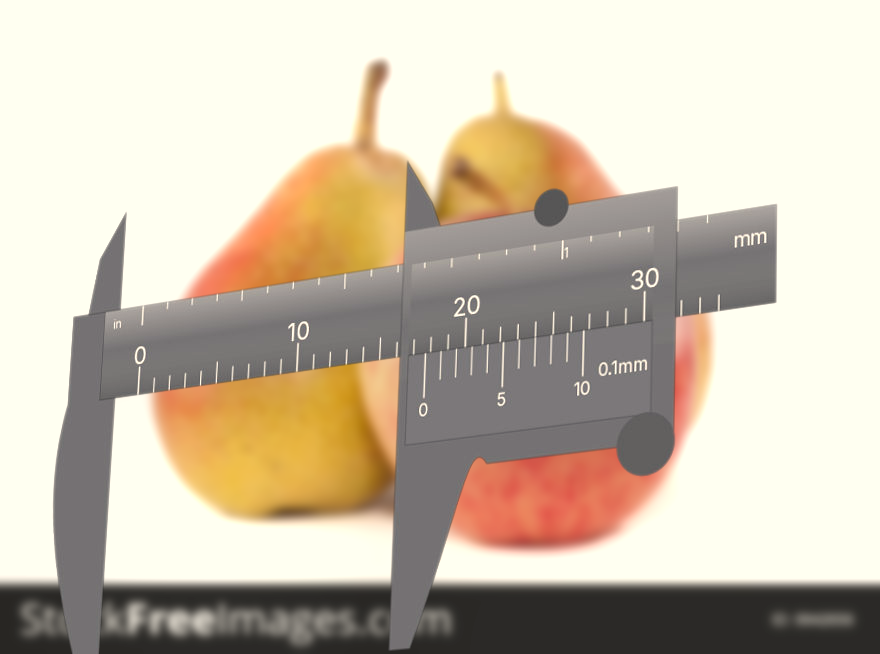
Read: {"value": 17.7, "unit": "mm"}
